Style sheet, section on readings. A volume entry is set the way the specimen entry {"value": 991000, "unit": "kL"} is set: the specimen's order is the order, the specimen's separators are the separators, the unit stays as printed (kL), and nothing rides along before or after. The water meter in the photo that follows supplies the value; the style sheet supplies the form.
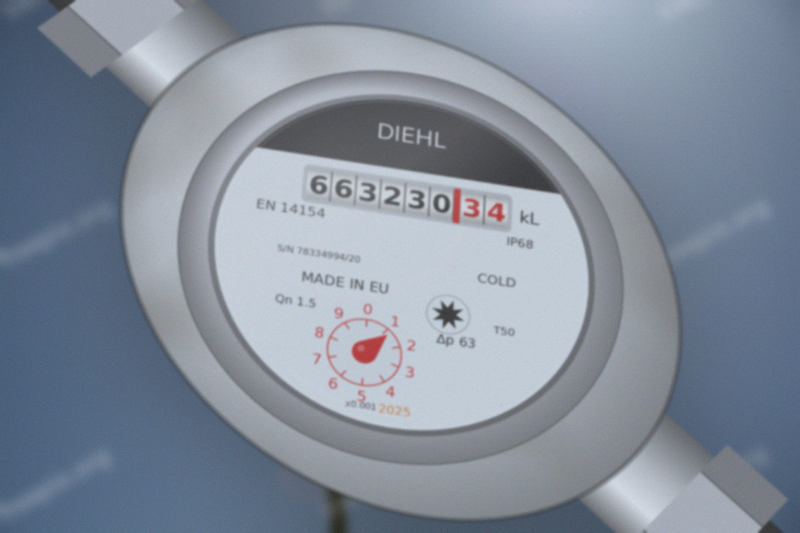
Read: {"value": 663230.341, "unit": "kL"}
